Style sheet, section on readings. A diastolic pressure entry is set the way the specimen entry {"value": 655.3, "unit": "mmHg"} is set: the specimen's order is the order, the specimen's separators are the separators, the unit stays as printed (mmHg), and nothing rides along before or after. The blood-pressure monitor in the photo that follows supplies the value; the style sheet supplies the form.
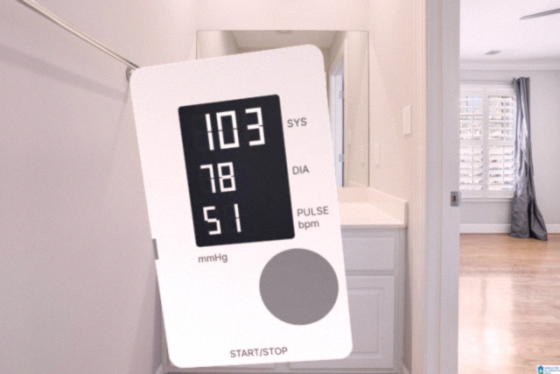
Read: {"value": 78, "unit": "mmHg"}
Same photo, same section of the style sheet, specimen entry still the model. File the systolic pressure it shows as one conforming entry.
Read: {"value": 103, "unit": "mmHg"}
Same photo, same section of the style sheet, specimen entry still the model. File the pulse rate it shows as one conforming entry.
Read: {"value": 51, "unit": "bpm"}
